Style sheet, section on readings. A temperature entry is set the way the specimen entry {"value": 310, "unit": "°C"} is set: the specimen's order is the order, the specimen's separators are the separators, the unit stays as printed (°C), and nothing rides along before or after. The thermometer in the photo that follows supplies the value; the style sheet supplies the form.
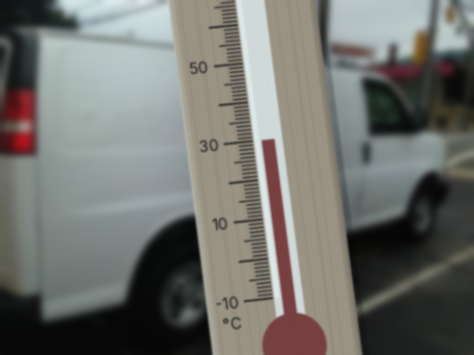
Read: {"value": 30, "unit": "°C"}
